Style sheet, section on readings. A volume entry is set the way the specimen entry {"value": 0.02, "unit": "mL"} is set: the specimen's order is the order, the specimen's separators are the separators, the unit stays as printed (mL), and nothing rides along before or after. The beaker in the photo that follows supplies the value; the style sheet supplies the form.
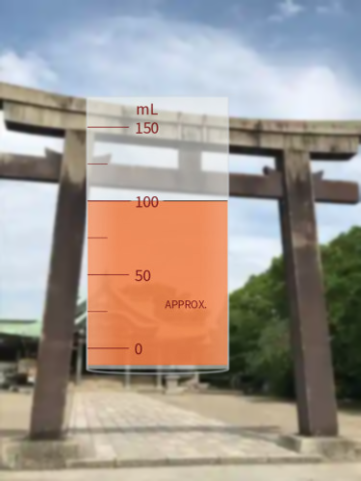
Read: {"value": 100, "unit": "mL"}
